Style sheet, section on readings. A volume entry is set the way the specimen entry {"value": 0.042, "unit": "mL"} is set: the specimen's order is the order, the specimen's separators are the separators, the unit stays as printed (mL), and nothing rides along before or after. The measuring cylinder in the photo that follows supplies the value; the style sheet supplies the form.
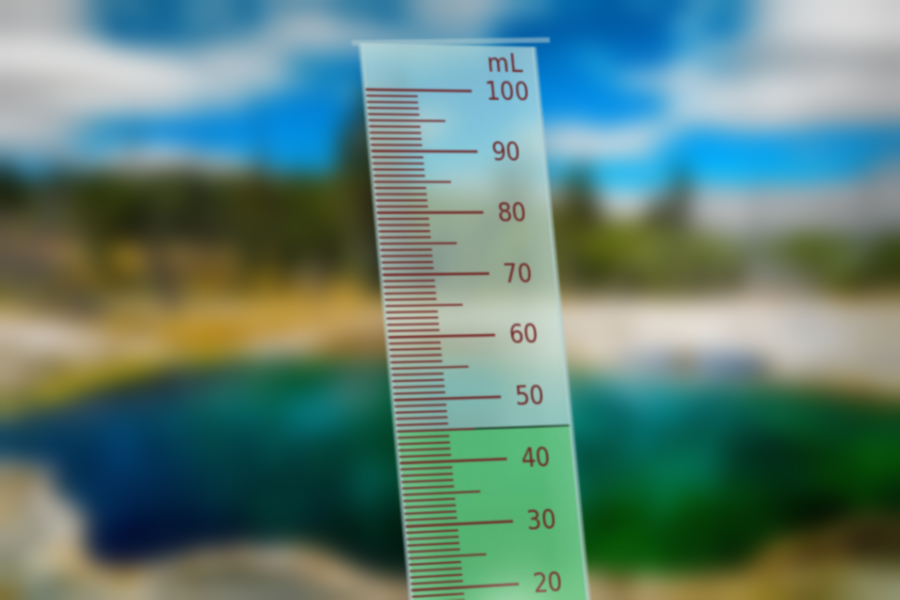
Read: {"value": 45, "unit": "mL"}
